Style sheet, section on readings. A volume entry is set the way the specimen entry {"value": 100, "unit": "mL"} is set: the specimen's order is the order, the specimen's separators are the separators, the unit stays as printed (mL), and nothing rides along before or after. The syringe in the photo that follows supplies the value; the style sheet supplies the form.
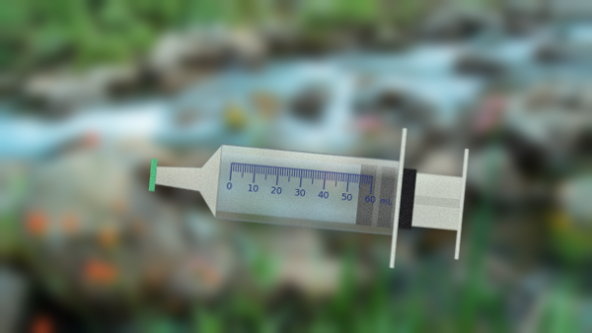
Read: {"value": 55, "unit": "mL"}
